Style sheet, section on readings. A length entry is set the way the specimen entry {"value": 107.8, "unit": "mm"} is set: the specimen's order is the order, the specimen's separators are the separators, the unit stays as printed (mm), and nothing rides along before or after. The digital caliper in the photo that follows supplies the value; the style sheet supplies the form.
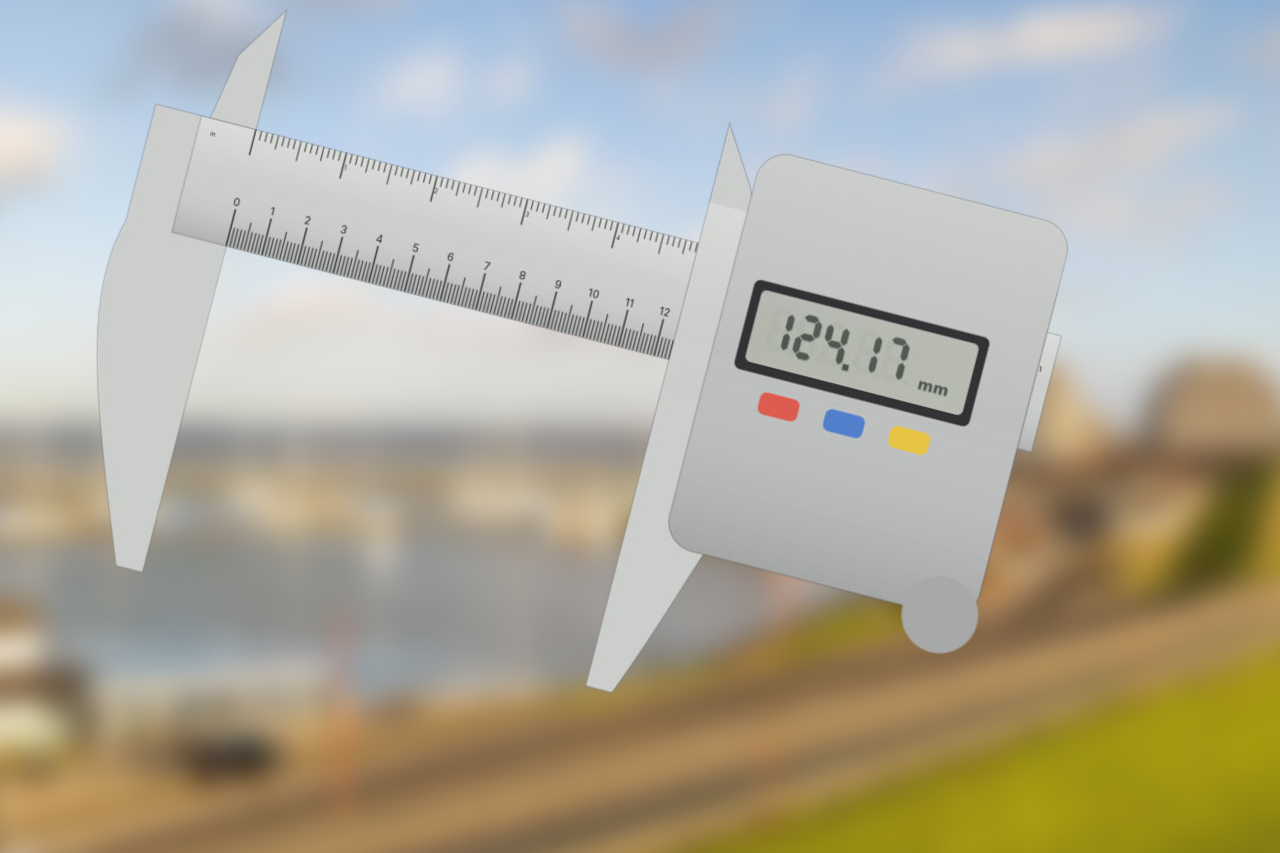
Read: {"value": 124.17, "unit": "mm"}
